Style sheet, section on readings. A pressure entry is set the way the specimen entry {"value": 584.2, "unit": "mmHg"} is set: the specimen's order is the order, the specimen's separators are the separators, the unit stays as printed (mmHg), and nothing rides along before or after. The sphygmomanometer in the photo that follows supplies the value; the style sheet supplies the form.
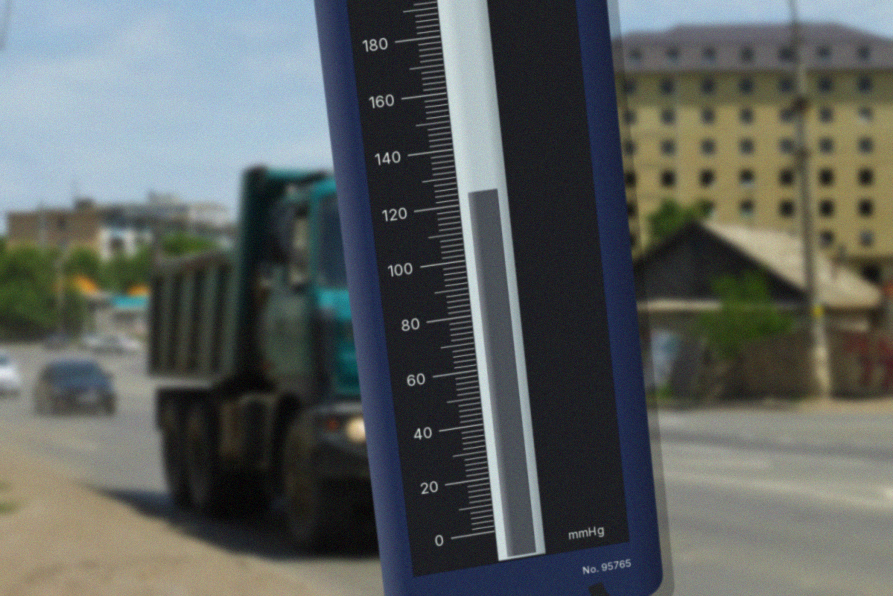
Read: {"value": 124, "unit": "mmHg"}
